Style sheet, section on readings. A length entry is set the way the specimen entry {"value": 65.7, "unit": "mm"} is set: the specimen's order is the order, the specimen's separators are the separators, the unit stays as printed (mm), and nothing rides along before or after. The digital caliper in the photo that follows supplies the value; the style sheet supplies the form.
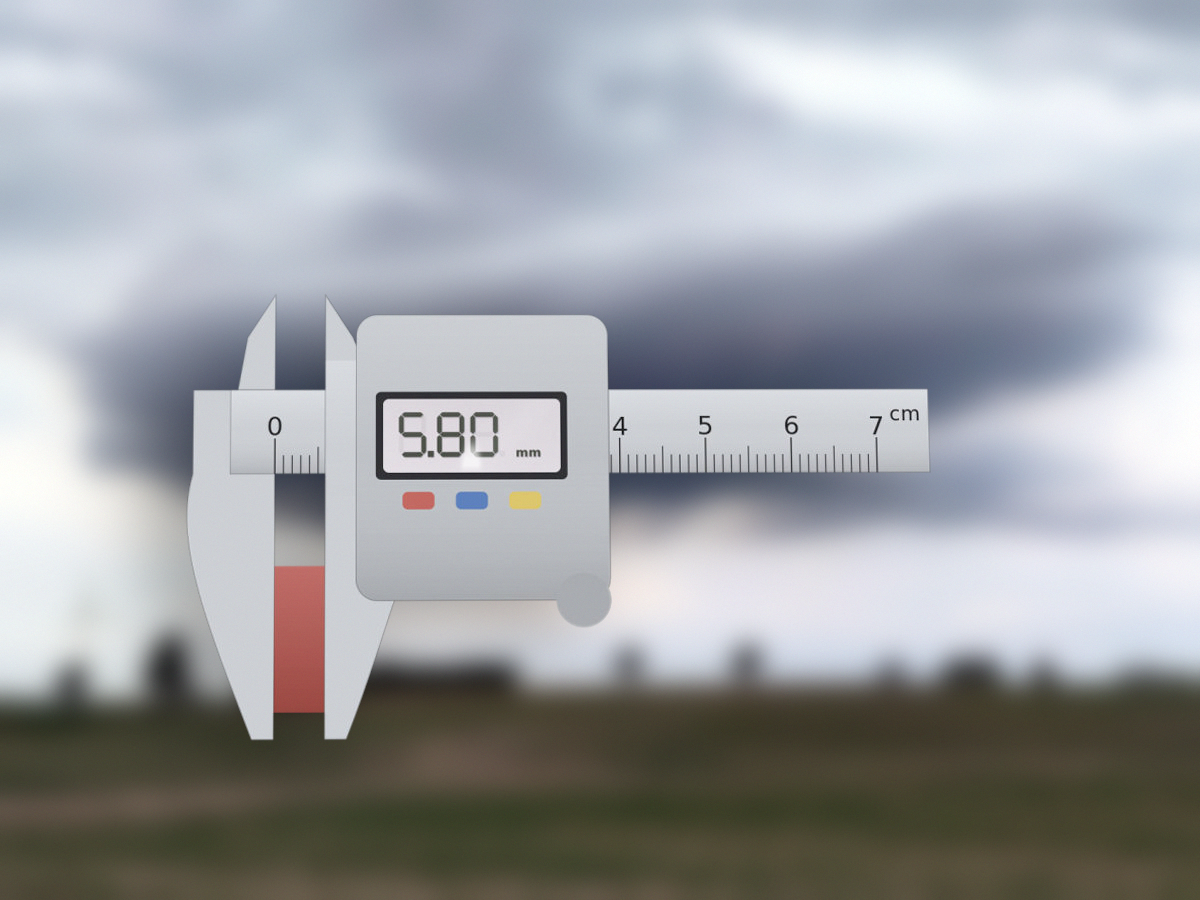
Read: {"value": 5.80, "unit": "mm"}
